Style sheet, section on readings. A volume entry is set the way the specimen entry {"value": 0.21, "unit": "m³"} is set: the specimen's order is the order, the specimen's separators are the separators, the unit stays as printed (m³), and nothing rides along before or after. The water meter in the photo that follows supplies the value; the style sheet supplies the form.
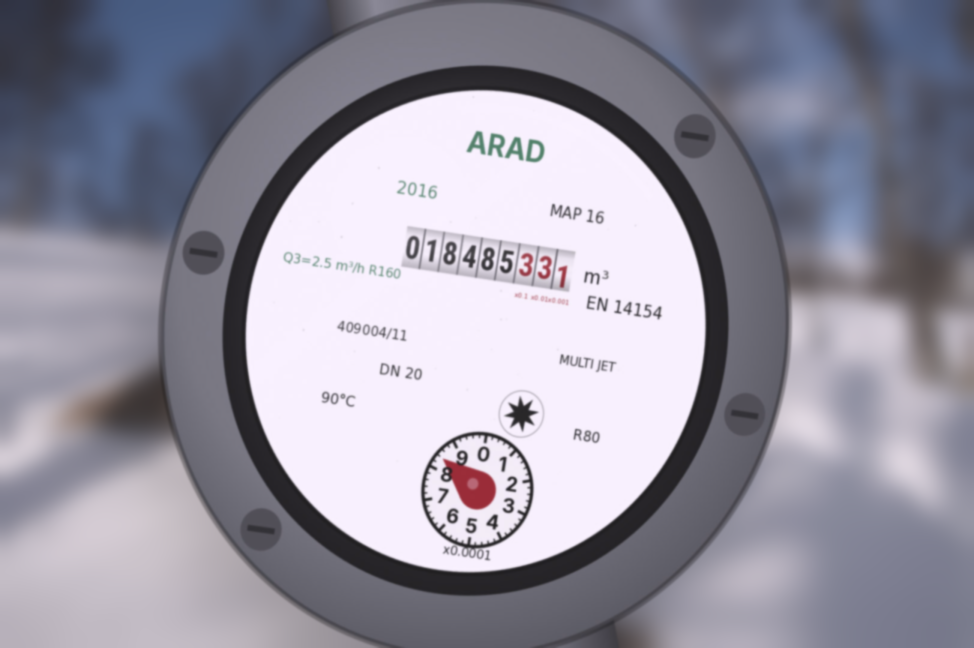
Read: {"value": 18485.3308, "unit": "m³"}
